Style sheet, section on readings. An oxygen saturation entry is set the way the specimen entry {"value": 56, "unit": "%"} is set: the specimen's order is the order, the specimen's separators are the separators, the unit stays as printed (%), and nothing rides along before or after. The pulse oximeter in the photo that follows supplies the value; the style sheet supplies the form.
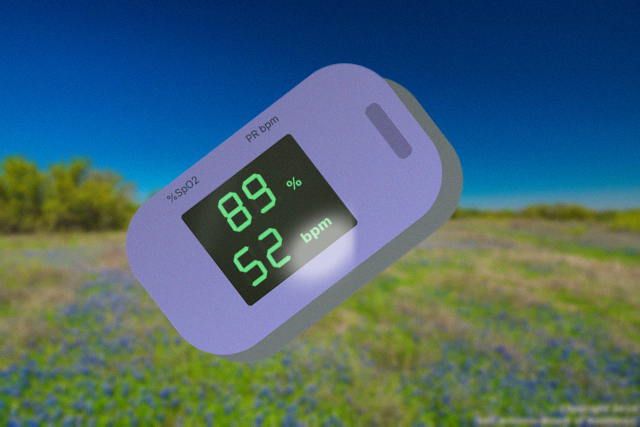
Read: {"value": 89, "unit": "%"}
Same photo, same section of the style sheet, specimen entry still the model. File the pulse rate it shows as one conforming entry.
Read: {"value": 52, "unit": "bpm"}
